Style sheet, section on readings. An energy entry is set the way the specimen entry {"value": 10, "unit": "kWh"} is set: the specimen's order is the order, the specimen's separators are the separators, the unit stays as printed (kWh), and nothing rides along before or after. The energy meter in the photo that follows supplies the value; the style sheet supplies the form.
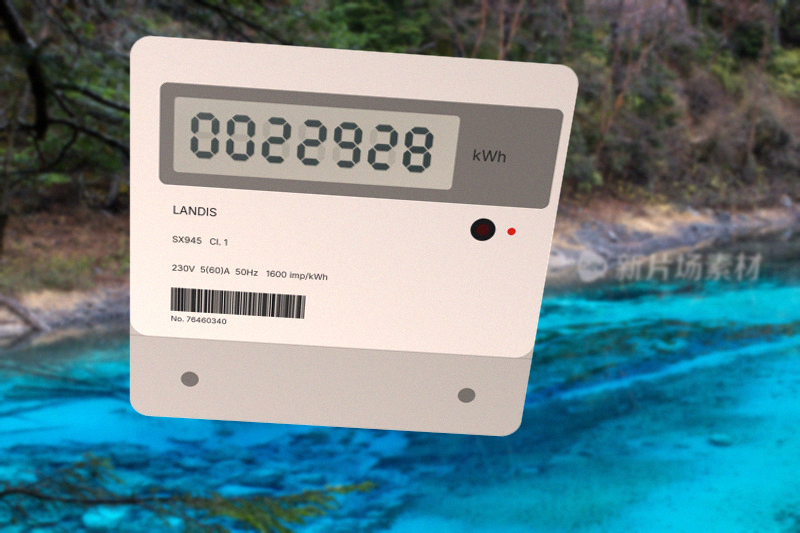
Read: {"value": 22928, "unit": "kWh"}
